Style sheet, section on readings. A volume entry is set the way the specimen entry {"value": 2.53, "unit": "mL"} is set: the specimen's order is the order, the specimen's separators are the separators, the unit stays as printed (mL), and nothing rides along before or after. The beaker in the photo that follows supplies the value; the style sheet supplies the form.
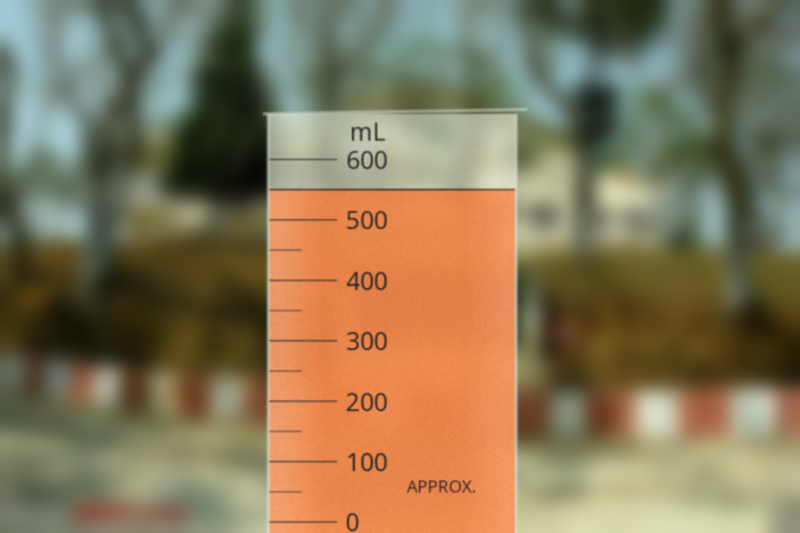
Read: {"value": 550, "unit": "mL"}
